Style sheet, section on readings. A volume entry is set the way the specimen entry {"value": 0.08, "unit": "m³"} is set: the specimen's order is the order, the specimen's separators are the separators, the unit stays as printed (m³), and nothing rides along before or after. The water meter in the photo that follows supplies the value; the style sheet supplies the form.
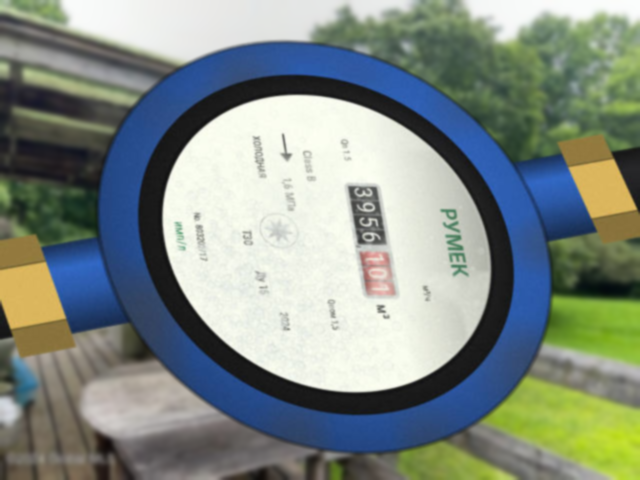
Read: {"value": 3956.101, "unit": "m³"}
